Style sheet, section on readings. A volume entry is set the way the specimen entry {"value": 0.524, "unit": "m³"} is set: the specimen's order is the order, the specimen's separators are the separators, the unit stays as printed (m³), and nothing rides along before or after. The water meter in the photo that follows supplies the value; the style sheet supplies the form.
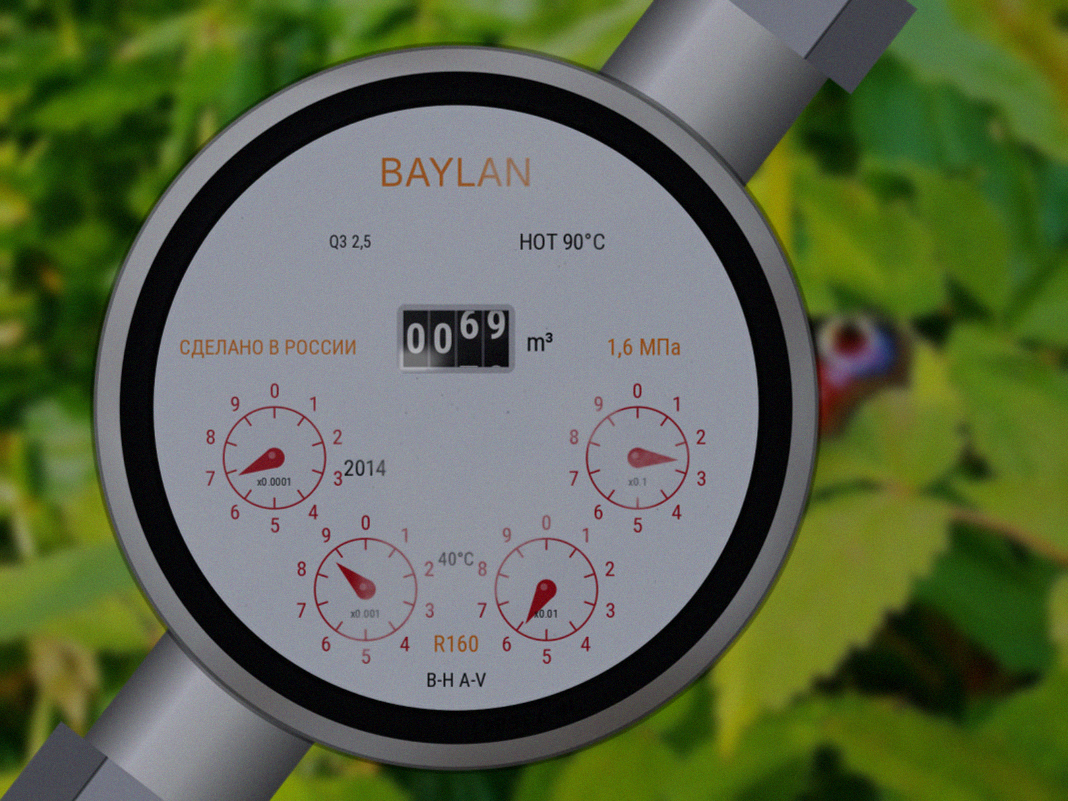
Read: {"value": 69.2586, "unit": "m³"}
